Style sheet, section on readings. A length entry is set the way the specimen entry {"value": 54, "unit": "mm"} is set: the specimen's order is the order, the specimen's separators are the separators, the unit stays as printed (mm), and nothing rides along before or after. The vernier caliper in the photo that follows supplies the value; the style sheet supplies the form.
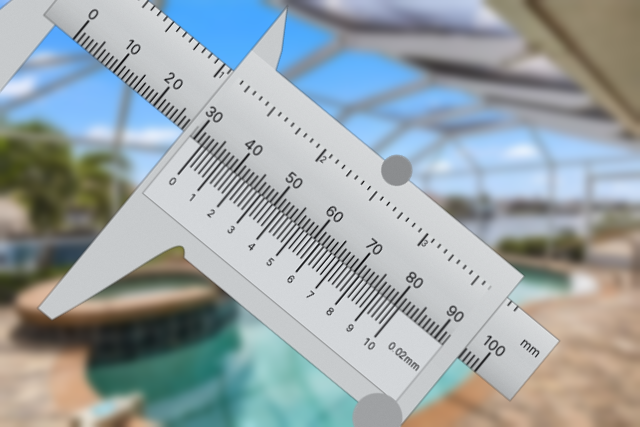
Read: {"value": 32.0, "unit": "mm"}
